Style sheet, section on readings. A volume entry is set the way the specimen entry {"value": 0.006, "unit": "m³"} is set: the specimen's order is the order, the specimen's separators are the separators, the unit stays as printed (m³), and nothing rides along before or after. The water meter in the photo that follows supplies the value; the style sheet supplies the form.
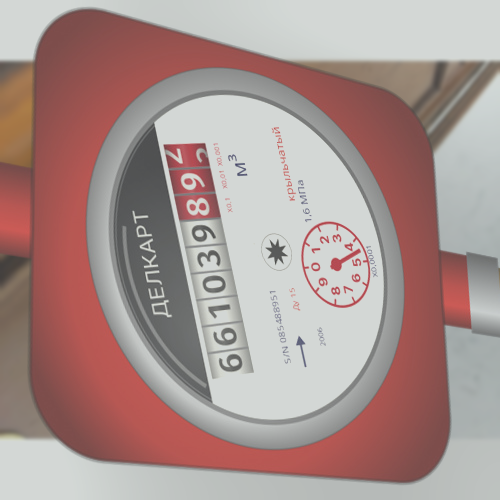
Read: {"value": 661039.8924, "unit": "m³"}
